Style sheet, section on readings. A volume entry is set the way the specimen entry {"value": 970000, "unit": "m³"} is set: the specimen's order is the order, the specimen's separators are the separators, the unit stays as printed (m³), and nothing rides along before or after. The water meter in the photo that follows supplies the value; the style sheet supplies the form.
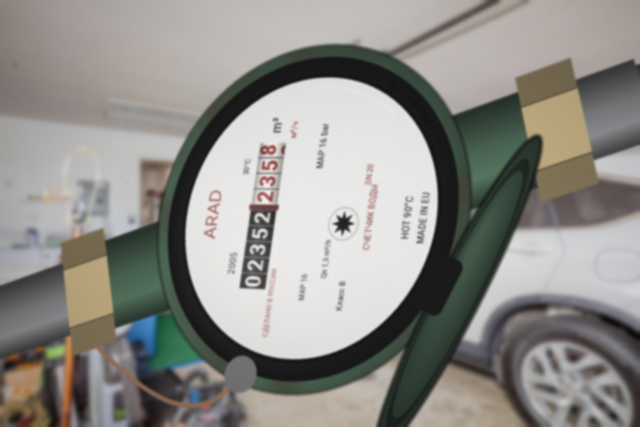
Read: {"value": 2352.2358, "unit": "m³"}
